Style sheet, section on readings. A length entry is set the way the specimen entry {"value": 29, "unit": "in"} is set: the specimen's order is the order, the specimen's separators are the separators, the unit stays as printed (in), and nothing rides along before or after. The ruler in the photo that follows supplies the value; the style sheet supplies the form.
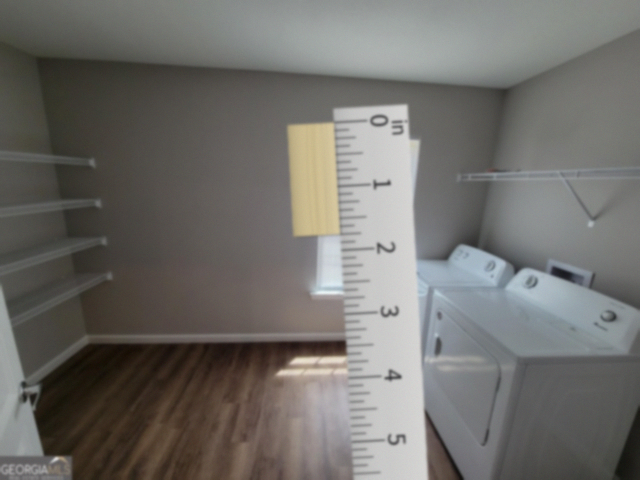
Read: {"value": 1.75, "unit": "in"}
